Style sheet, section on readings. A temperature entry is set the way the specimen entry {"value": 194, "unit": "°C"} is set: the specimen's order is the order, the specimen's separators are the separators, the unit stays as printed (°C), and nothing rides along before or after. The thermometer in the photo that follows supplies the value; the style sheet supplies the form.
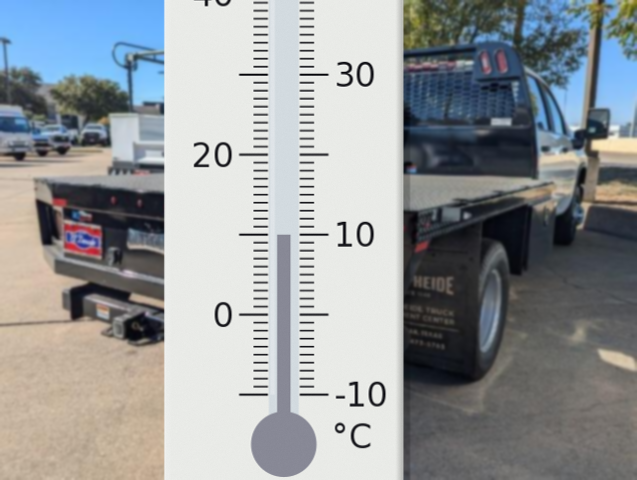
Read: {"value": 10, "unit": "°C"}
